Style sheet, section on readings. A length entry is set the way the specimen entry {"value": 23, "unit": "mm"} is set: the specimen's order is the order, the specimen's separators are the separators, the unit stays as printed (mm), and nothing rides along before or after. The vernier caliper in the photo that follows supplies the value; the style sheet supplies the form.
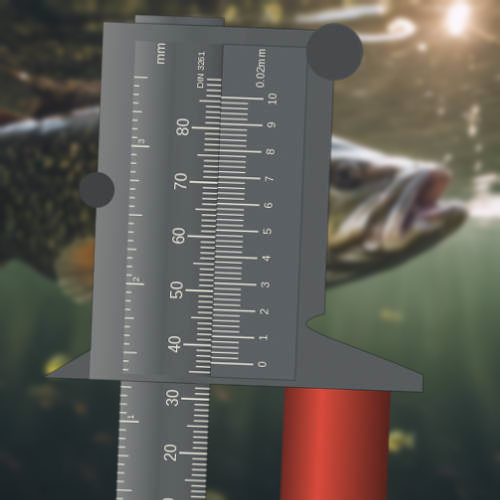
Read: {"value": 36.8, "unit": "mm"}
